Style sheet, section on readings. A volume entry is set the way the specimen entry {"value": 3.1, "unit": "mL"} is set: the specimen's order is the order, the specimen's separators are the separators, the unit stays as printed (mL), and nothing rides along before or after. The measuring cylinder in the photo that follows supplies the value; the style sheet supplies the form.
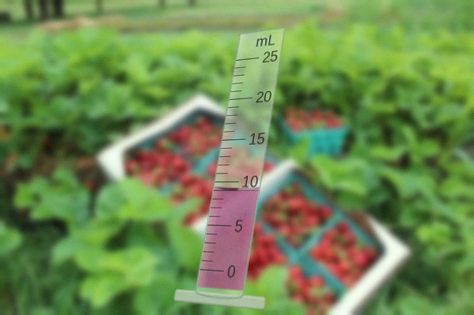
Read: {"value": 9, "unit": "mL"}
